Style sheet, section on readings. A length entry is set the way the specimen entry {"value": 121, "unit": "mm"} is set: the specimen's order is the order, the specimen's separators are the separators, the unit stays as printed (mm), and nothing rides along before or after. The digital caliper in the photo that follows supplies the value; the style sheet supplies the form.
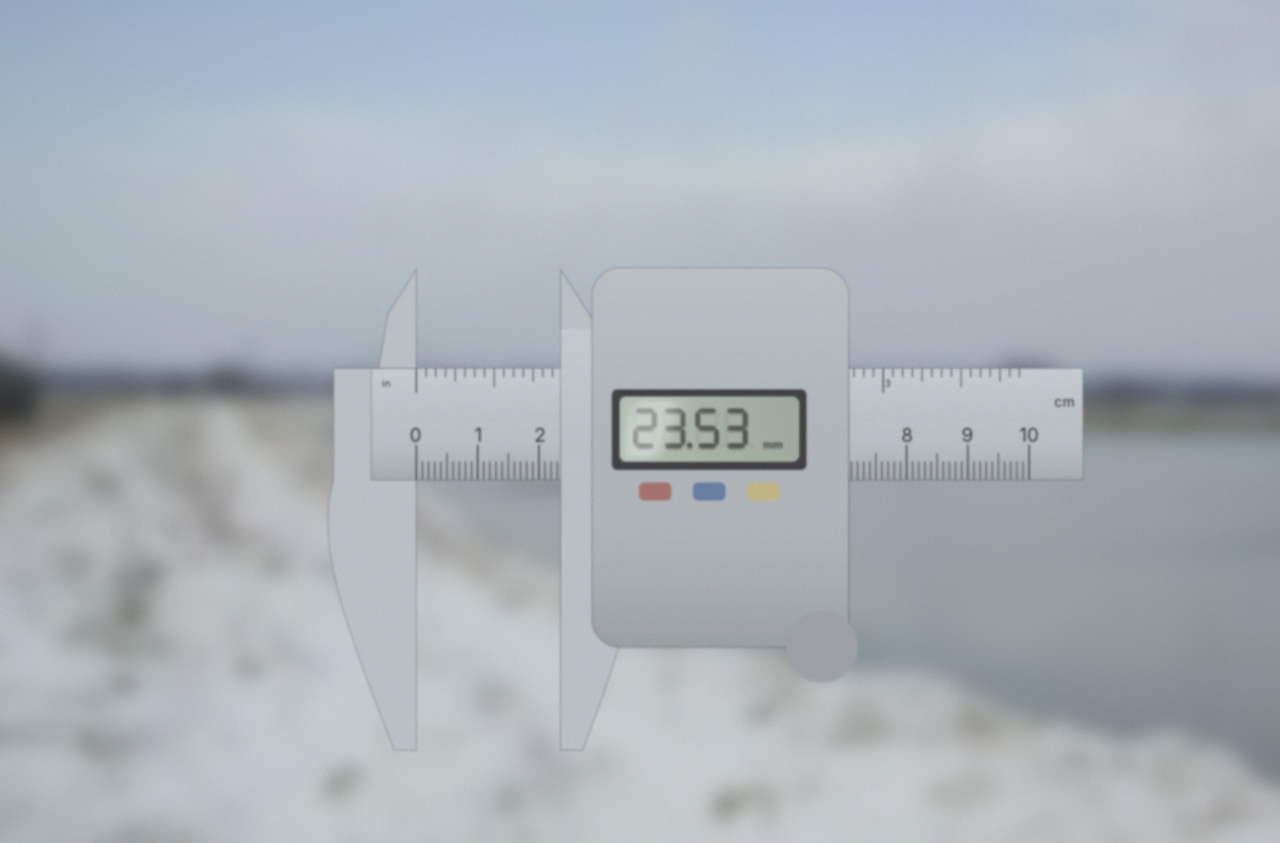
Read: {"value": 23.53, "unit": "mm"}
